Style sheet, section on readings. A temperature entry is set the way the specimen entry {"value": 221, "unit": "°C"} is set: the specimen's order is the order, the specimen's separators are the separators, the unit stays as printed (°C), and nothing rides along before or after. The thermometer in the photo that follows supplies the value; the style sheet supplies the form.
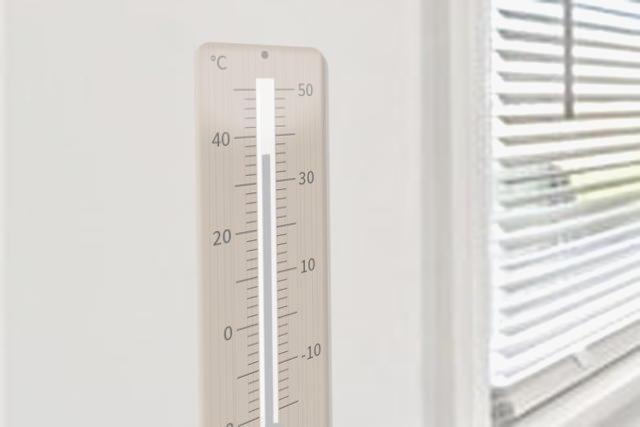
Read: {"value": 36, "unit": "°C"}
